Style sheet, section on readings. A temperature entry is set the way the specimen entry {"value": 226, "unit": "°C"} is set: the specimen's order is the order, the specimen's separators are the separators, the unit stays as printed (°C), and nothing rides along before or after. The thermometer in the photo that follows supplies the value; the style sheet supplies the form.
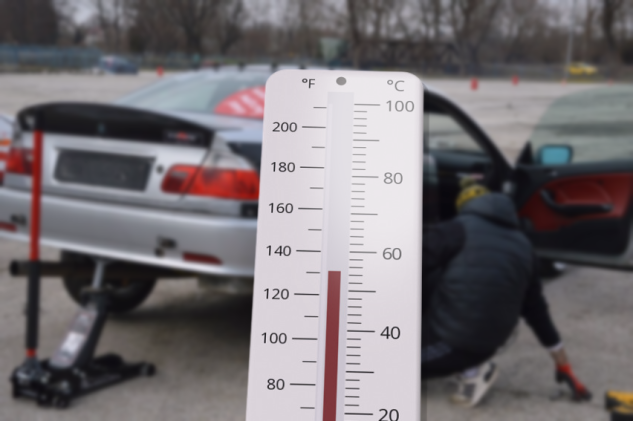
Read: {"value": 55, "unit": "°C"}
